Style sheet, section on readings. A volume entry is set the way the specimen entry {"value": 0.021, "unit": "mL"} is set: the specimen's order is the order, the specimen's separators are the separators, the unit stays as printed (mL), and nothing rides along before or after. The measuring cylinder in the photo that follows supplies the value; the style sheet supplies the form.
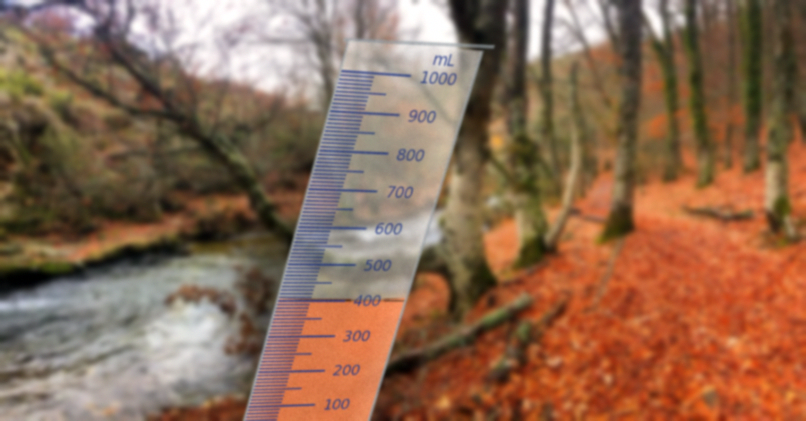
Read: {"value": 400, "unit": "mL"}
